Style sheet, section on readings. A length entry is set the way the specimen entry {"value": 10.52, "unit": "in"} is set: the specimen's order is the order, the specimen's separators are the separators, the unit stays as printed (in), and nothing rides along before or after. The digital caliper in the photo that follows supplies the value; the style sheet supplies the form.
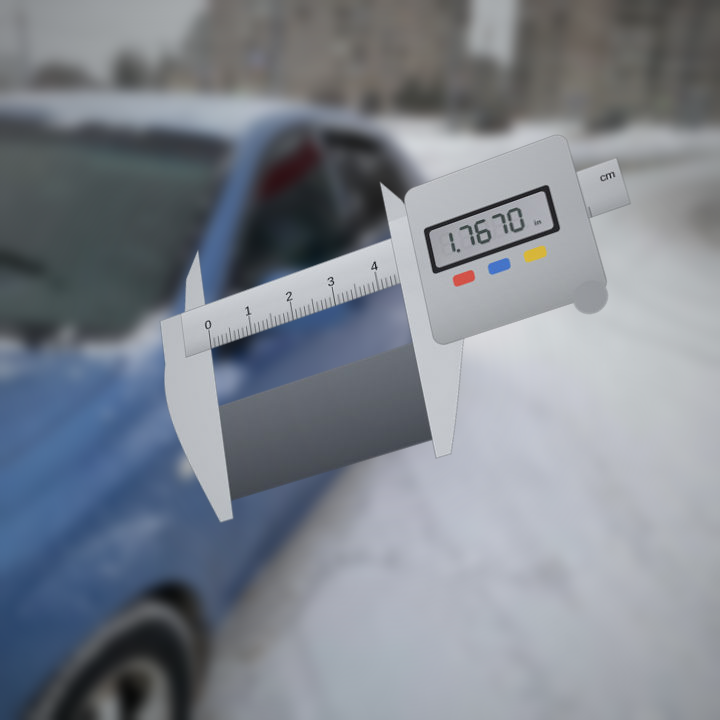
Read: {"value": 1.7670, "unit": "in"}
